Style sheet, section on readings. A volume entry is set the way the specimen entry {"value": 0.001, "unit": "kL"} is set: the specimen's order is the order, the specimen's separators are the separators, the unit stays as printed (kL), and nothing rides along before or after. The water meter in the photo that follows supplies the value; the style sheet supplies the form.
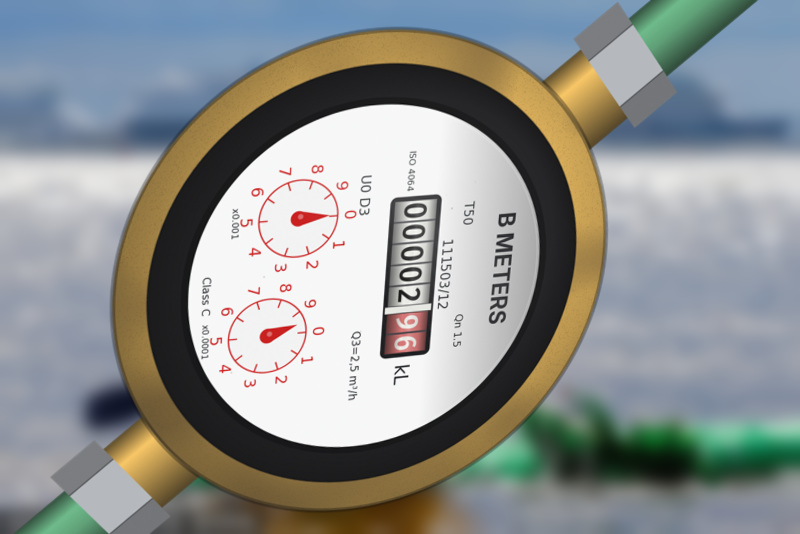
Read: {"value": 2.9599, "unit": "kL"}
